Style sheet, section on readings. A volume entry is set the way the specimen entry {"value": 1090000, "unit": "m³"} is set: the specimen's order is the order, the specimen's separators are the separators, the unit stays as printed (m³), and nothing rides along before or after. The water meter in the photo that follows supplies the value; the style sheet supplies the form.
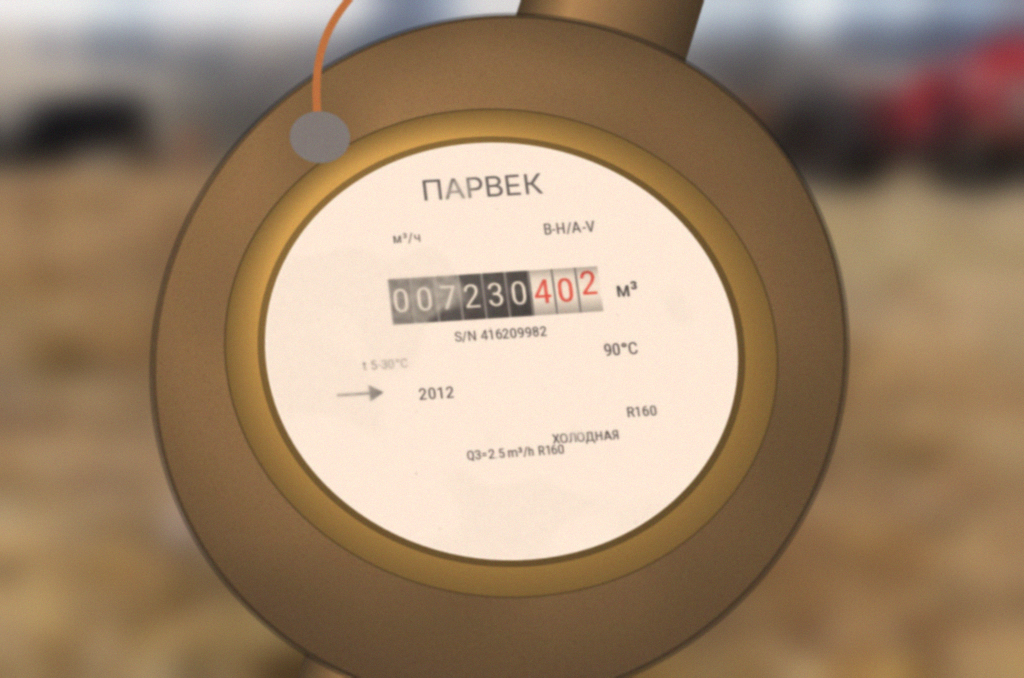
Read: {"value": 7230.402, "unit": "m³"}
